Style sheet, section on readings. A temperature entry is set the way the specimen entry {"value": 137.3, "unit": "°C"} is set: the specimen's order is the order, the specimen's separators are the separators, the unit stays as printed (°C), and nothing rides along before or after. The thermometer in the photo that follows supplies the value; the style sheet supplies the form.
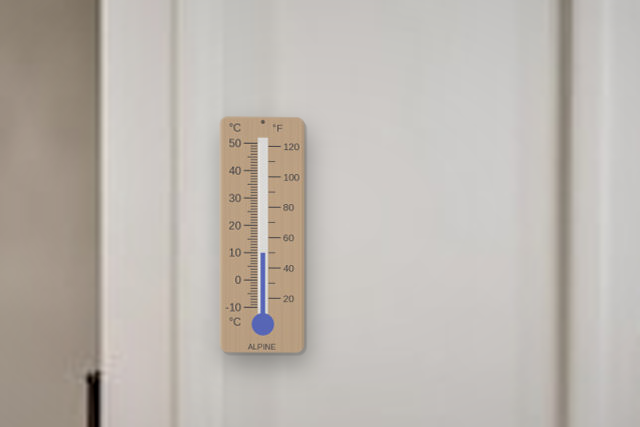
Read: {"value": 10, "unit": "°C"}
